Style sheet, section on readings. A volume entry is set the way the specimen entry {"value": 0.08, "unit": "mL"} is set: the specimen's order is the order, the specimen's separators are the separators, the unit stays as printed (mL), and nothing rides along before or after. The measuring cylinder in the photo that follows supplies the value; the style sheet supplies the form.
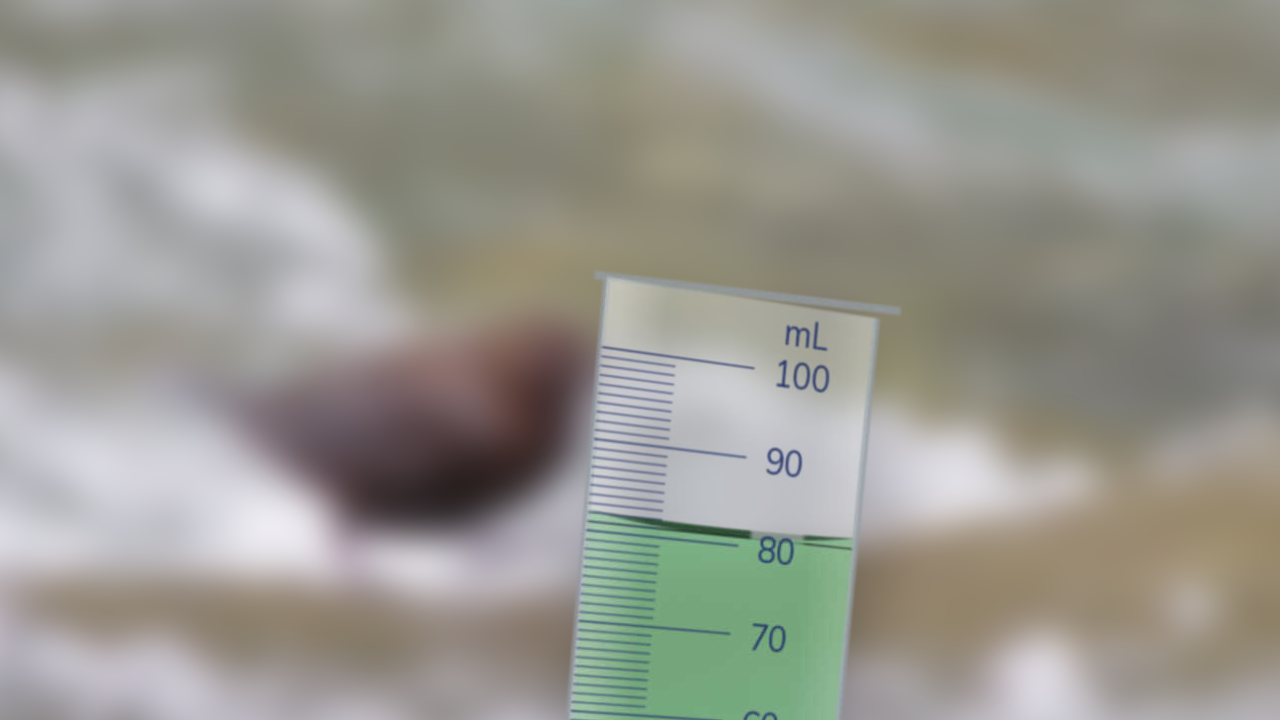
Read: {"value": 81, "unit": "mL"}
